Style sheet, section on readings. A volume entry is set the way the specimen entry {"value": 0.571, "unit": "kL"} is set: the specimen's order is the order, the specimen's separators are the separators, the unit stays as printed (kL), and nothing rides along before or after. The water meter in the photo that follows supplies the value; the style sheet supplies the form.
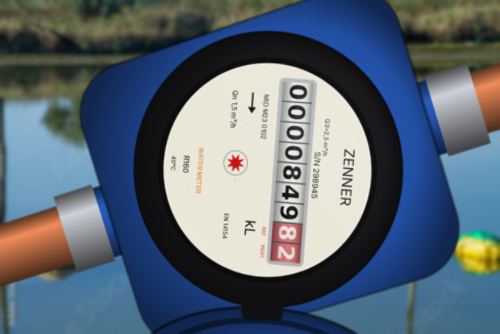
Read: {"value": 849.82, "unit": "kL"}
